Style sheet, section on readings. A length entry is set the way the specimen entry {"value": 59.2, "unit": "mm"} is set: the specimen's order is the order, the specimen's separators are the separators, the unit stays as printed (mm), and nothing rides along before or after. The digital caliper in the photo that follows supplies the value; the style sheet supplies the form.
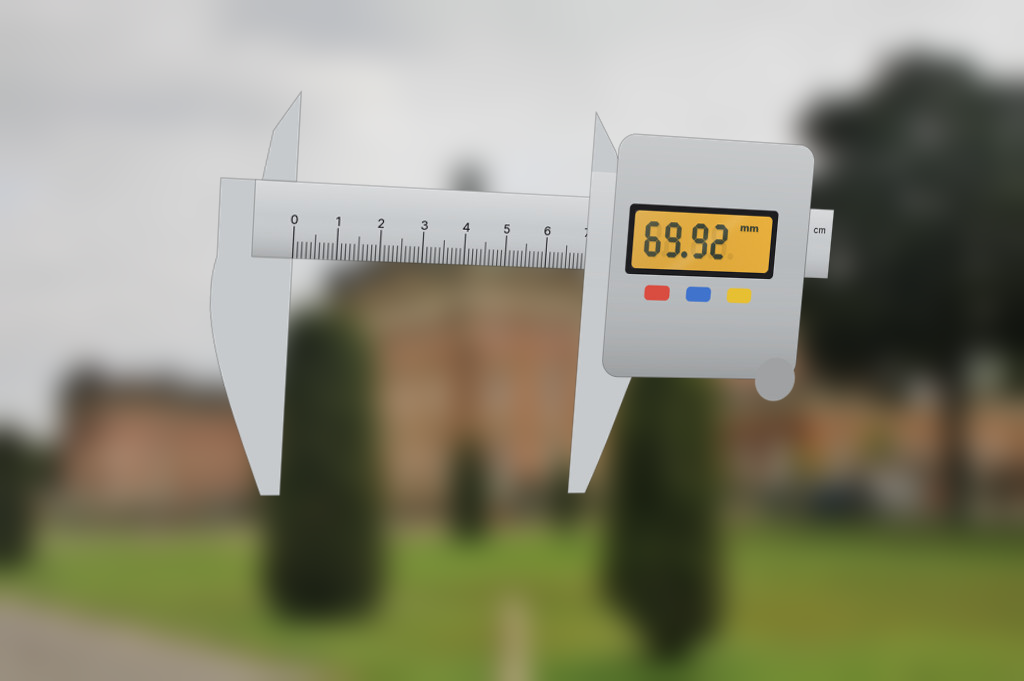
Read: {"value": 69.92, "unit": "mm"}
